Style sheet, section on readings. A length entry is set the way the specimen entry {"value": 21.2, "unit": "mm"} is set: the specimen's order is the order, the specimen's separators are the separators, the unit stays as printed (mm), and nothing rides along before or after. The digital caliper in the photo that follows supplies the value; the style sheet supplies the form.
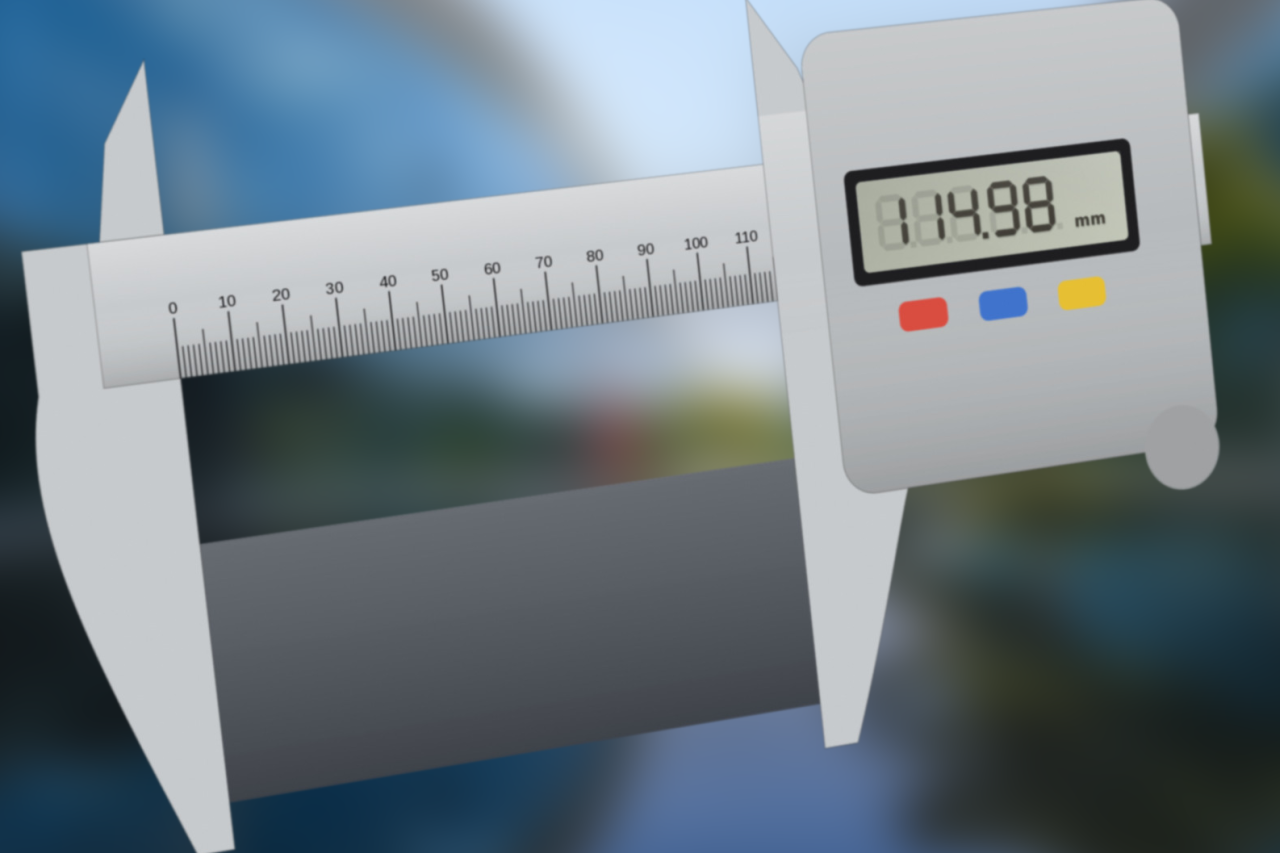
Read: {"value": 114.98, "unit": "mm"}
